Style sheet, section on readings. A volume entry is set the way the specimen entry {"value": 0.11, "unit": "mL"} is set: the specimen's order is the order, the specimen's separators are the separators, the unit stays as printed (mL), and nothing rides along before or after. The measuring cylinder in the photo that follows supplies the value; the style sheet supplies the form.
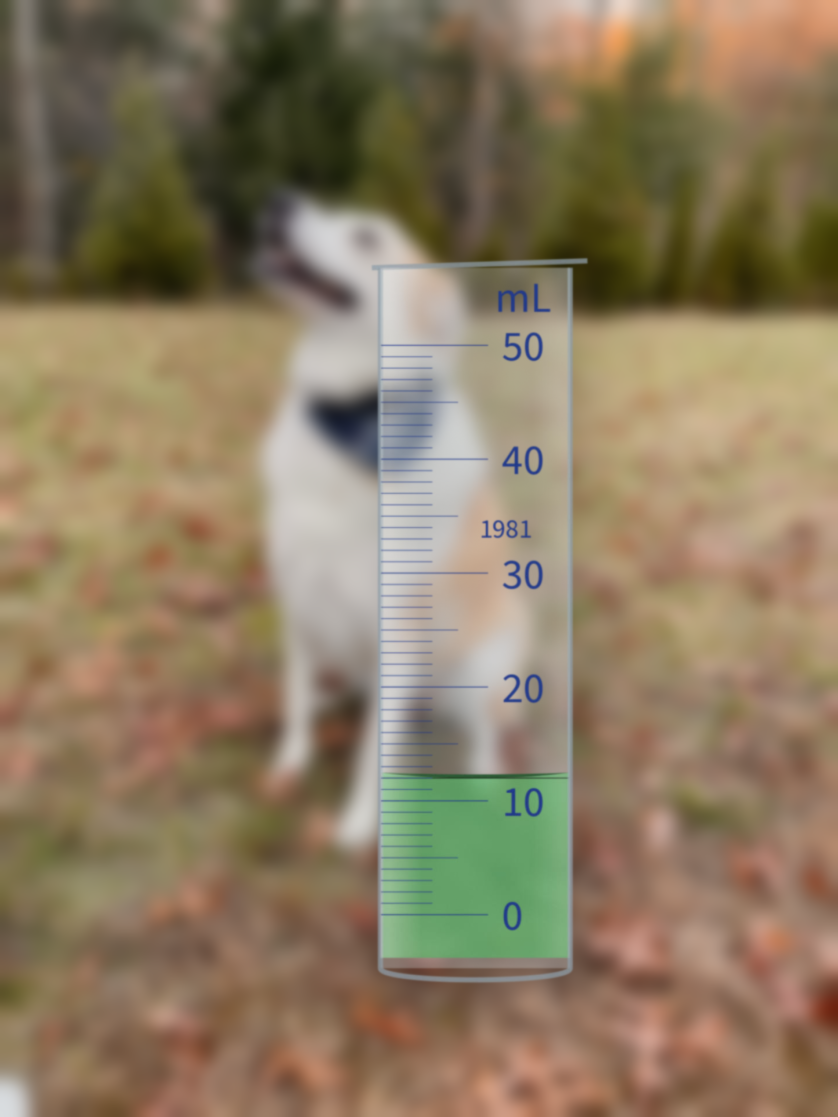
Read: {"value": 12, "unit": "mL"}
